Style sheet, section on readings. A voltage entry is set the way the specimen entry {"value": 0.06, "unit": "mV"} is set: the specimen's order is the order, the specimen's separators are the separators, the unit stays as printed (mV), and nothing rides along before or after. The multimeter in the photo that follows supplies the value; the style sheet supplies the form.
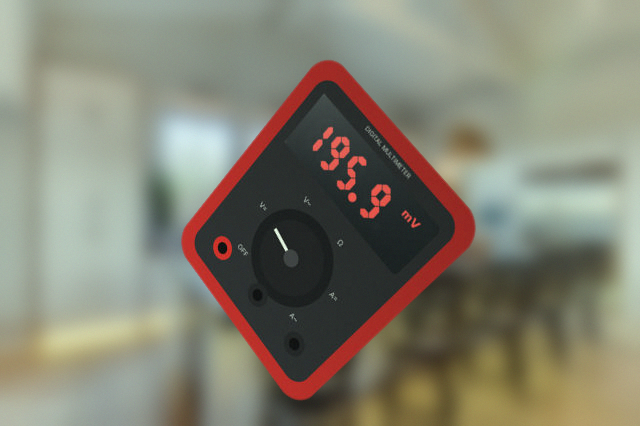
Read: {"value": 195.9, "unit": "mV"}
